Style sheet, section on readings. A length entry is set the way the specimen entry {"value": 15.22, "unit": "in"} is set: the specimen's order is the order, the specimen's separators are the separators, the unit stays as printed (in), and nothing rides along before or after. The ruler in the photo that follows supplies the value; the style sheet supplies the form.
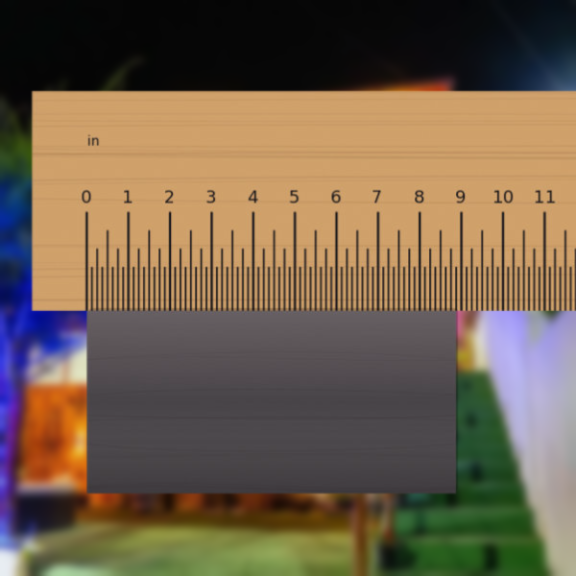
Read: {"value": 8.875, "unit": "in"}
